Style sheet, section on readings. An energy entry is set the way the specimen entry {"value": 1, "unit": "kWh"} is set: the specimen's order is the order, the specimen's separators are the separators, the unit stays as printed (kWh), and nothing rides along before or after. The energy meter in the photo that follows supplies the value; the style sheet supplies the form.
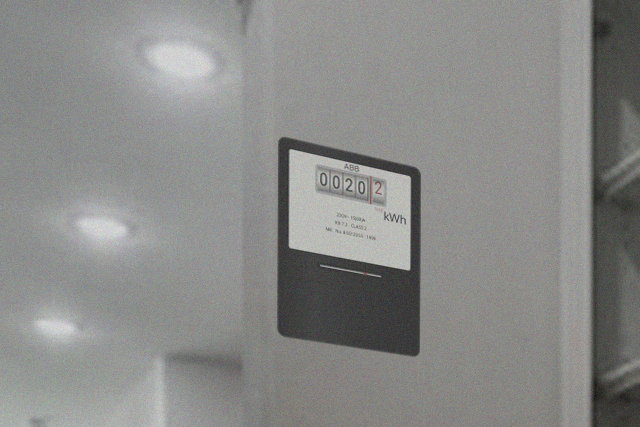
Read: {"value": 20.2, "unit": "kWh"}
